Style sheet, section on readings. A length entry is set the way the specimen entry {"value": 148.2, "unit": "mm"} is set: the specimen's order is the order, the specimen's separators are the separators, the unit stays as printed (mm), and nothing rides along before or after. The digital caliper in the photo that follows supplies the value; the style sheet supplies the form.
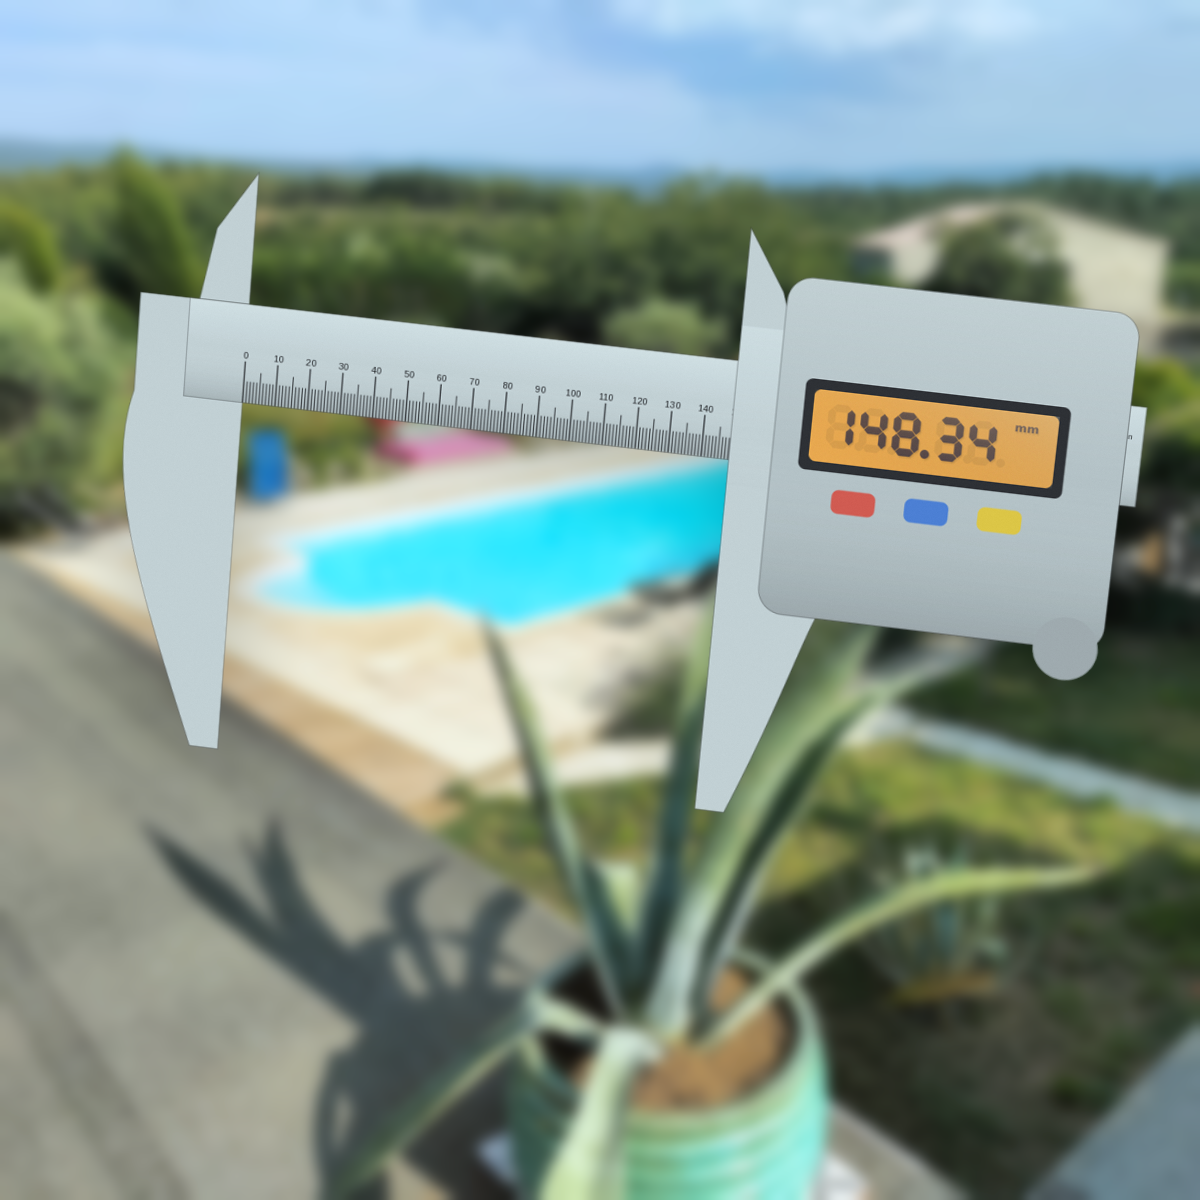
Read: {"value": 148.34, "unit": "mm"}
